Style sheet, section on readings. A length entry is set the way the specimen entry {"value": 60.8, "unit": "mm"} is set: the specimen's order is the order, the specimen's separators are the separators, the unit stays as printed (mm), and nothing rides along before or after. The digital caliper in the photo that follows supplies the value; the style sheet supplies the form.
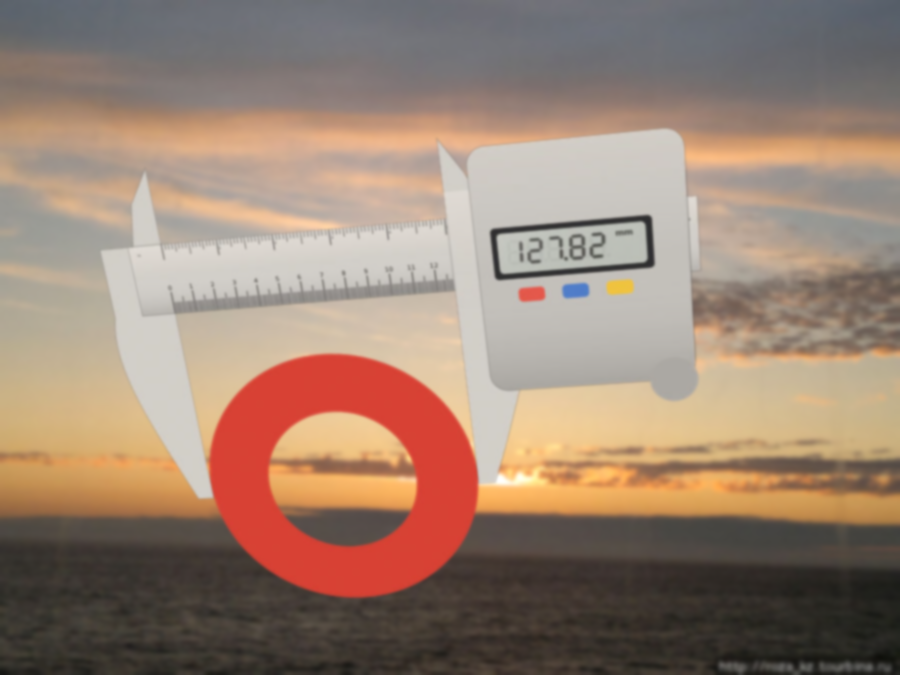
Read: {"value": 127.82, "unit": "mm"}
